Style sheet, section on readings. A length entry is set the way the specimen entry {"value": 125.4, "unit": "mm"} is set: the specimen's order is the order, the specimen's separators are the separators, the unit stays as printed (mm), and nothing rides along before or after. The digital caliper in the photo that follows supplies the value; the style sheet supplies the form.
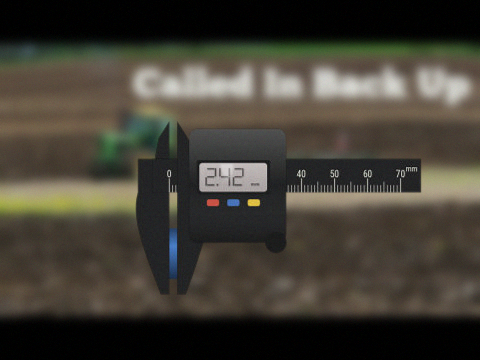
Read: {"value": 2.42, "unit": "mm"}
